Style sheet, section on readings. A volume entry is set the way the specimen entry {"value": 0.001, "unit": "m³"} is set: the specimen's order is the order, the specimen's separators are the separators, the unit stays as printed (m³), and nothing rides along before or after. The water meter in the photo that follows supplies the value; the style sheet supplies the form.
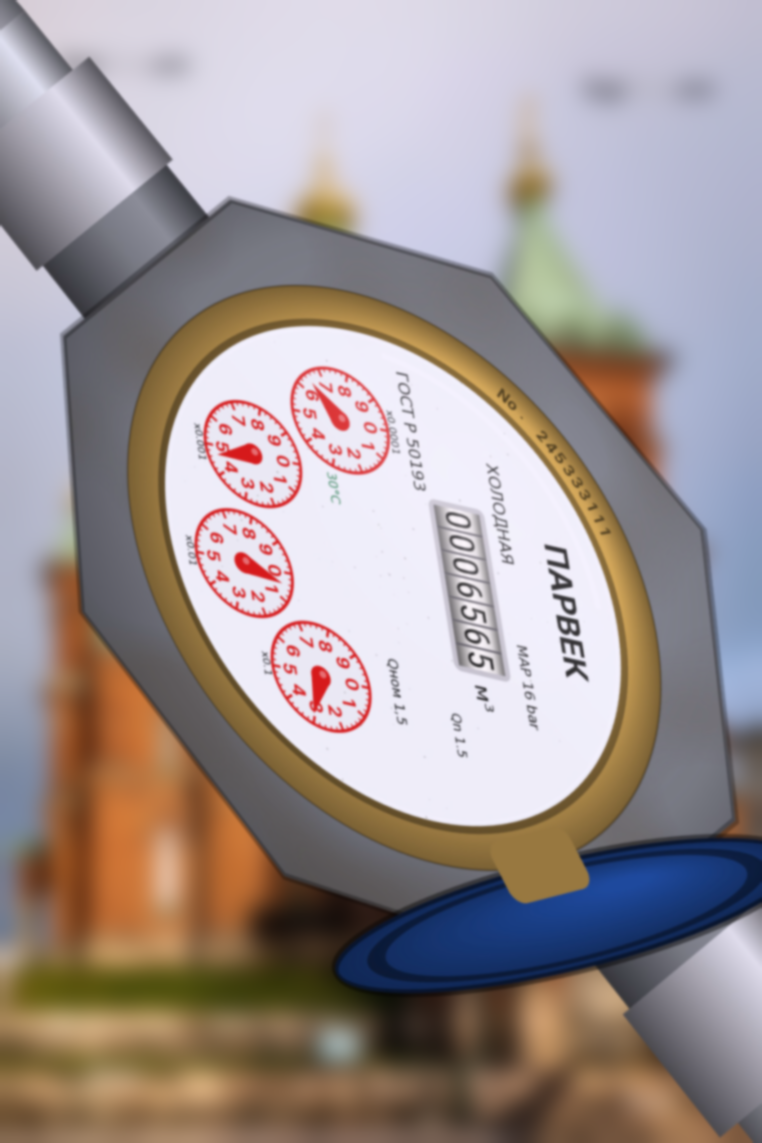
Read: {"value": 6565.3046, "unit": "m³"}
